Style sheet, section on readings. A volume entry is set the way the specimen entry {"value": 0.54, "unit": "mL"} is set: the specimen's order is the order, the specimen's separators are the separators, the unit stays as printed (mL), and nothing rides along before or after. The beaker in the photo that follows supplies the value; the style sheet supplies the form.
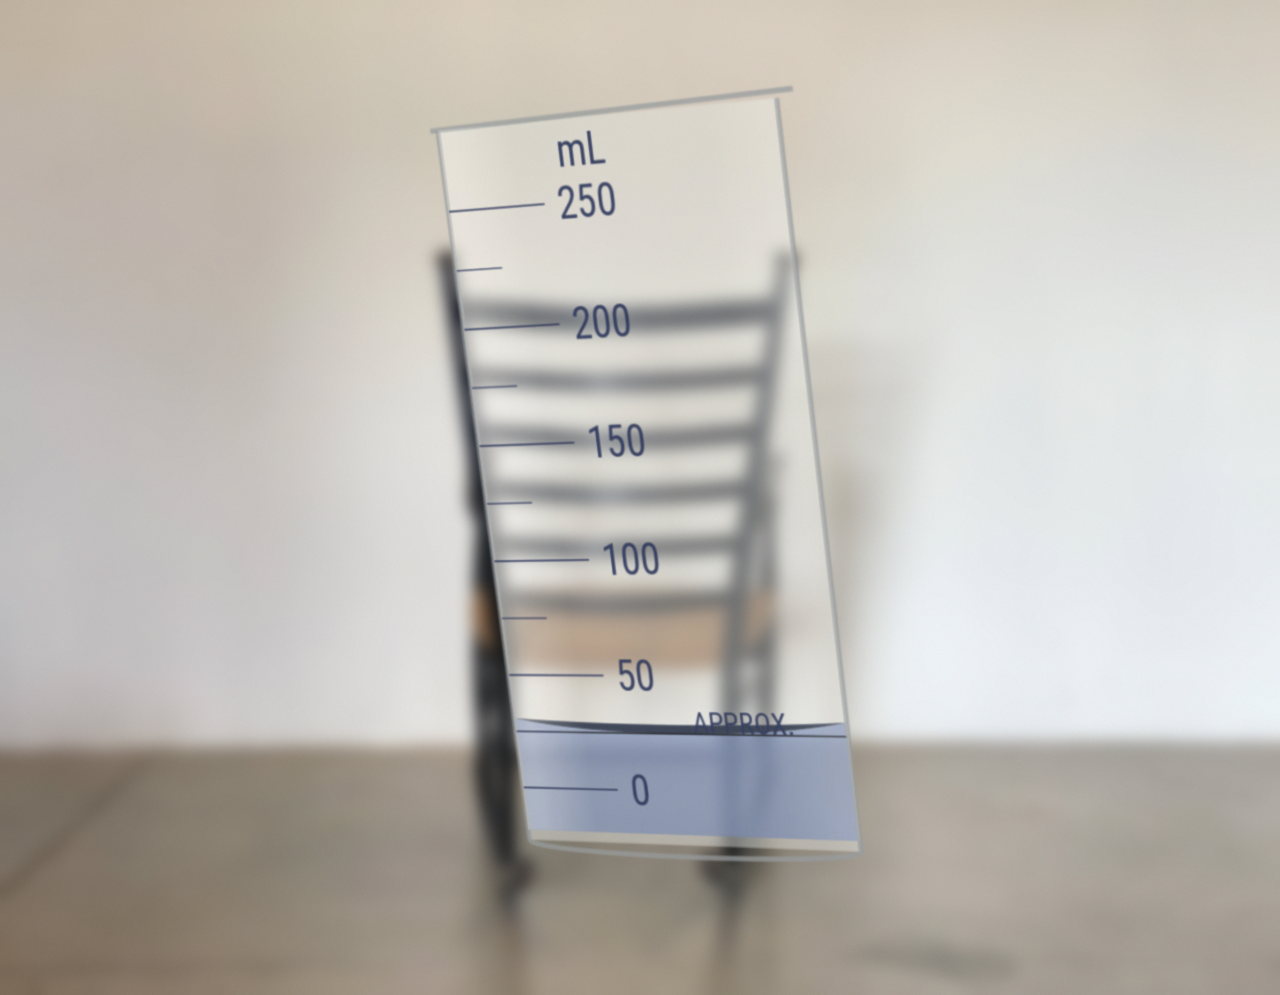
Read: {"value": 25, "unit": "mL"}
